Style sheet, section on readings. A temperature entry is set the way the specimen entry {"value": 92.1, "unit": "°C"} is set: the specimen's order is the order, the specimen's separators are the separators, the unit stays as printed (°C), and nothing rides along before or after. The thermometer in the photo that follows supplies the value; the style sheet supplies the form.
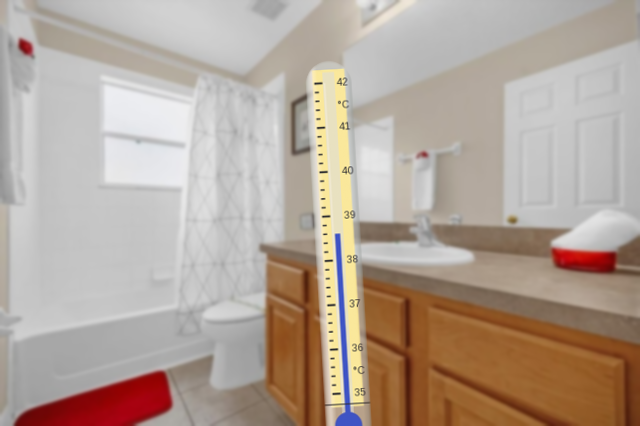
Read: {"value": 38.6, "unit": "°C"}
